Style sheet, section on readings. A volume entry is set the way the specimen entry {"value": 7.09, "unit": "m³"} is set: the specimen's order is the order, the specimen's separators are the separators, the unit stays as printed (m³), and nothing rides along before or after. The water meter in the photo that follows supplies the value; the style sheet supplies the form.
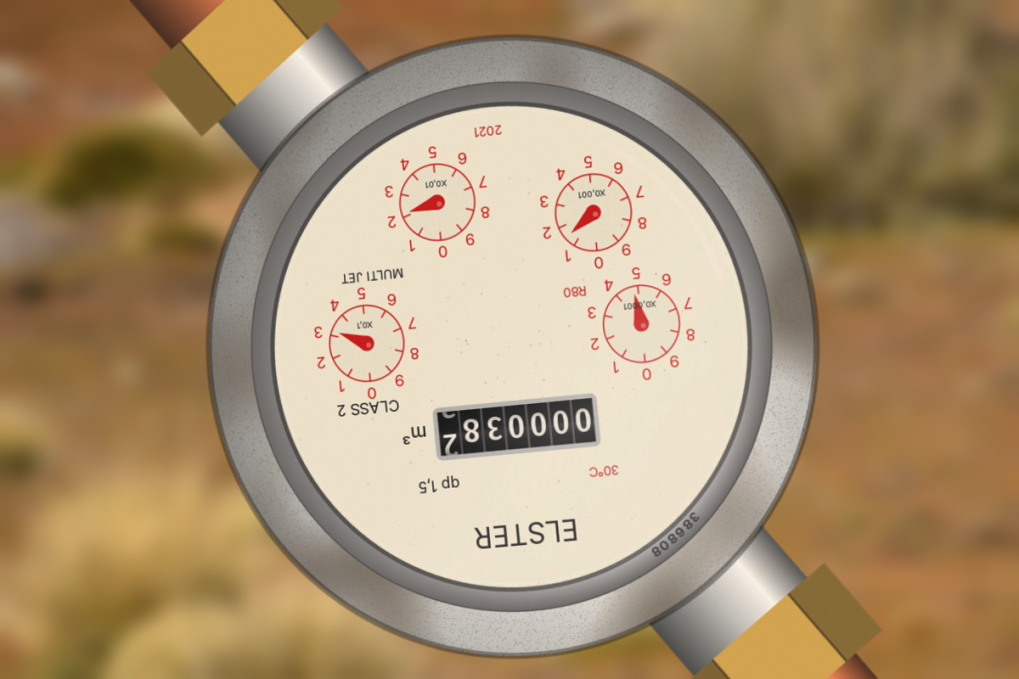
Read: {"value": 382.3214, "unit": "m³"}
